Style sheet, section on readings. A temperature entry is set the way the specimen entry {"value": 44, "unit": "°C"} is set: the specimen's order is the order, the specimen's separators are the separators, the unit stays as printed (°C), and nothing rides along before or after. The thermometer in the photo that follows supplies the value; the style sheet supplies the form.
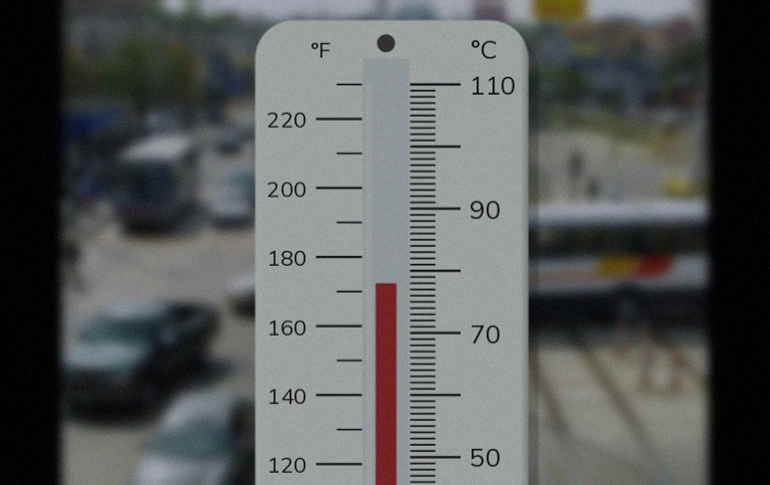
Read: {"value": 78, "unit": "°C"}
